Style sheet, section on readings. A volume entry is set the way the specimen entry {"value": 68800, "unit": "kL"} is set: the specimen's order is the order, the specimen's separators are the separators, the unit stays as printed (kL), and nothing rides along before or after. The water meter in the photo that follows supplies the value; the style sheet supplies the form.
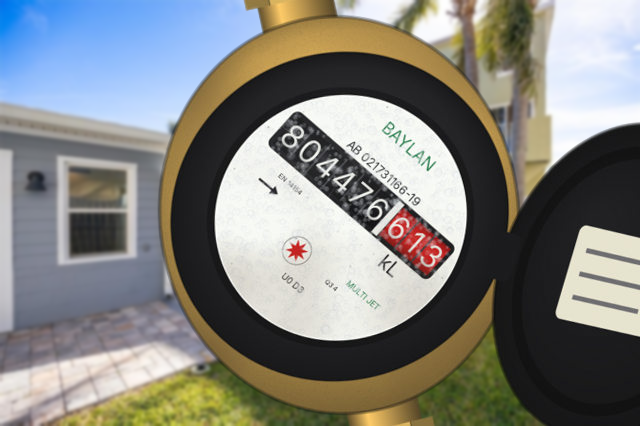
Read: {"value": 804476.613, "unit": "kL"}
